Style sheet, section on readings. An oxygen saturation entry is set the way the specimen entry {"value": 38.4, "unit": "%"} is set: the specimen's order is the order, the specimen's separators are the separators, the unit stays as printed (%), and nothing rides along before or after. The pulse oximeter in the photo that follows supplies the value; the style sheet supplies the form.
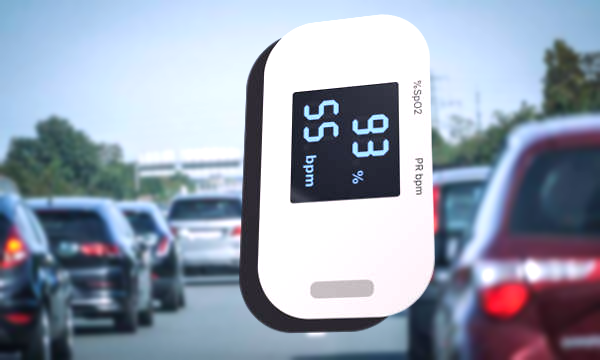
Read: {"value": 93, "unit": "%"}
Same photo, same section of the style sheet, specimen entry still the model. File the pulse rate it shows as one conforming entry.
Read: {"value": 55, "unit": "bpm"}
